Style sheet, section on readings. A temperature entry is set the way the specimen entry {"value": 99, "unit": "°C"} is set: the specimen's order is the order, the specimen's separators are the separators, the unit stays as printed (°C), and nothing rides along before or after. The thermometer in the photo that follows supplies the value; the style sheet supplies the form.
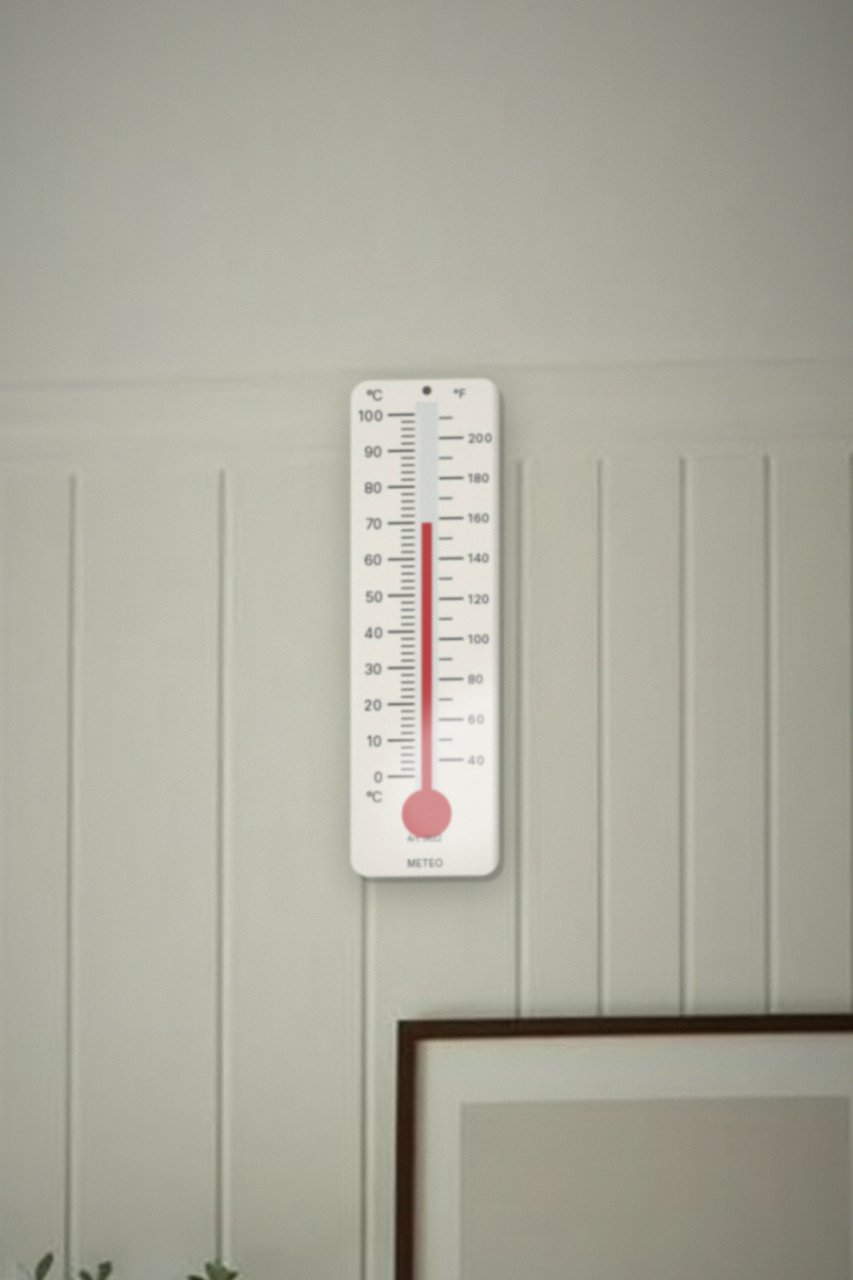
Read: {"value": 70, "unit": "°C"}
